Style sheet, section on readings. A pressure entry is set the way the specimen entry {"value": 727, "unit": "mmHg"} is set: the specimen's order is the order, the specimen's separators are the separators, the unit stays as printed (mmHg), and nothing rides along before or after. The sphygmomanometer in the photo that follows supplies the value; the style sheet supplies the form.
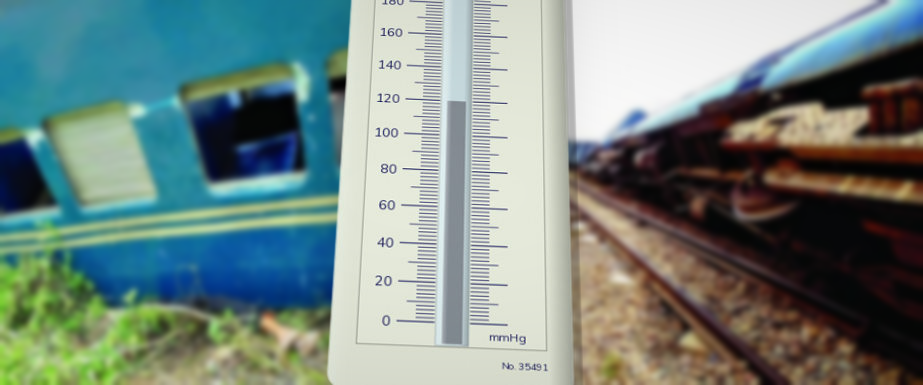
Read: {"value": 120, "unit": "mmHg"}
